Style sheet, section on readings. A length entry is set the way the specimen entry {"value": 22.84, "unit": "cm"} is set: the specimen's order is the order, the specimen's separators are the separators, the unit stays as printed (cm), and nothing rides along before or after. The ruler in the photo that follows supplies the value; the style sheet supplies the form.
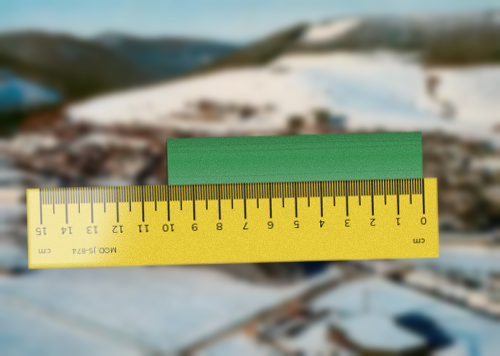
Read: {"value": 10, "unit": "cm"}
